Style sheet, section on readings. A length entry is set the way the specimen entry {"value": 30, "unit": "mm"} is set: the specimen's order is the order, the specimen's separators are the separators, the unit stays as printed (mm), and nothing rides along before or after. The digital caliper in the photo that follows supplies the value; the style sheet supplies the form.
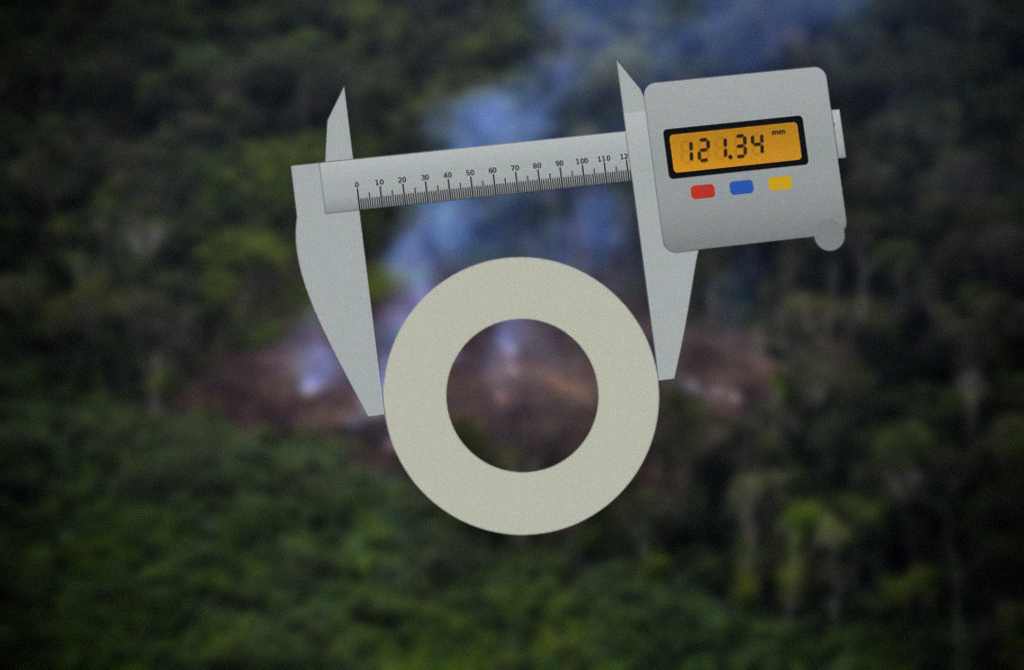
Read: {"value": 121.34, "unit": "mm"}
